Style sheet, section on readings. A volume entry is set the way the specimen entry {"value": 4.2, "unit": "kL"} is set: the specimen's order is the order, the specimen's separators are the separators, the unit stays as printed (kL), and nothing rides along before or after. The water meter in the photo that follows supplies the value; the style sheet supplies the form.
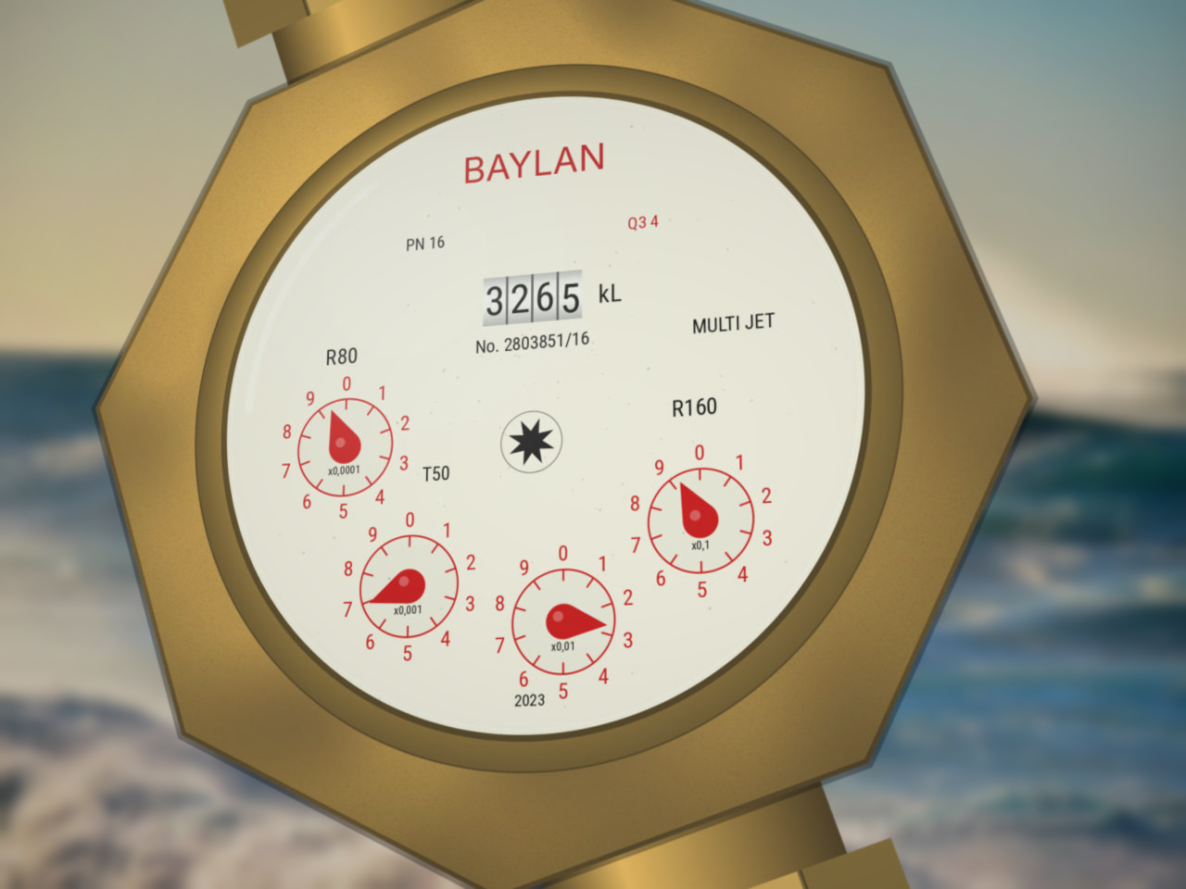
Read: {"value": 3264.9269, "unit": "kL"}
